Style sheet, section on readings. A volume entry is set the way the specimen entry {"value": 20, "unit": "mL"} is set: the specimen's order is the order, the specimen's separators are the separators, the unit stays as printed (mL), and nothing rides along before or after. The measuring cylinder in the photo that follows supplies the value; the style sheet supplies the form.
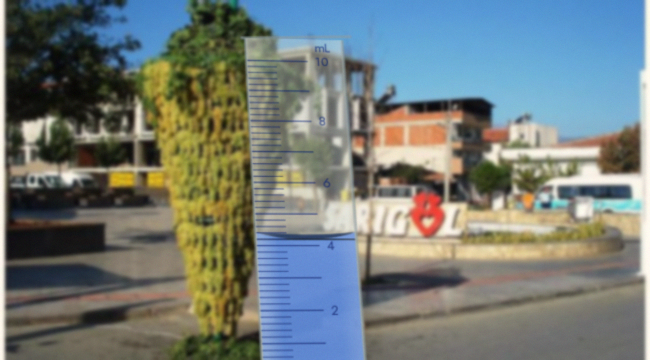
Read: {"value": 4.2, "unit": "mL"}
